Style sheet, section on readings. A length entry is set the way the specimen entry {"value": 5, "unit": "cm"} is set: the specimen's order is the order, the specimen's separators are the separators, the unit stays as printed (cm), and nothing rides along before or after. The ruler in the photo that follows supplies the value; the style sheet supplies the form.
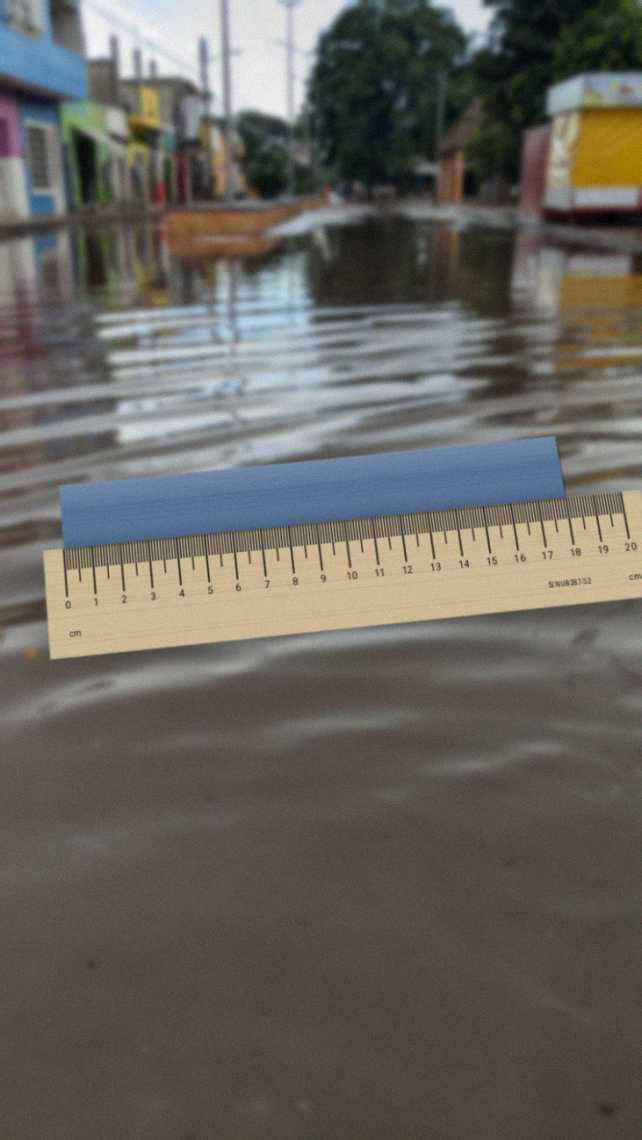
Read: {"value": 18, "unit": "cm"}
